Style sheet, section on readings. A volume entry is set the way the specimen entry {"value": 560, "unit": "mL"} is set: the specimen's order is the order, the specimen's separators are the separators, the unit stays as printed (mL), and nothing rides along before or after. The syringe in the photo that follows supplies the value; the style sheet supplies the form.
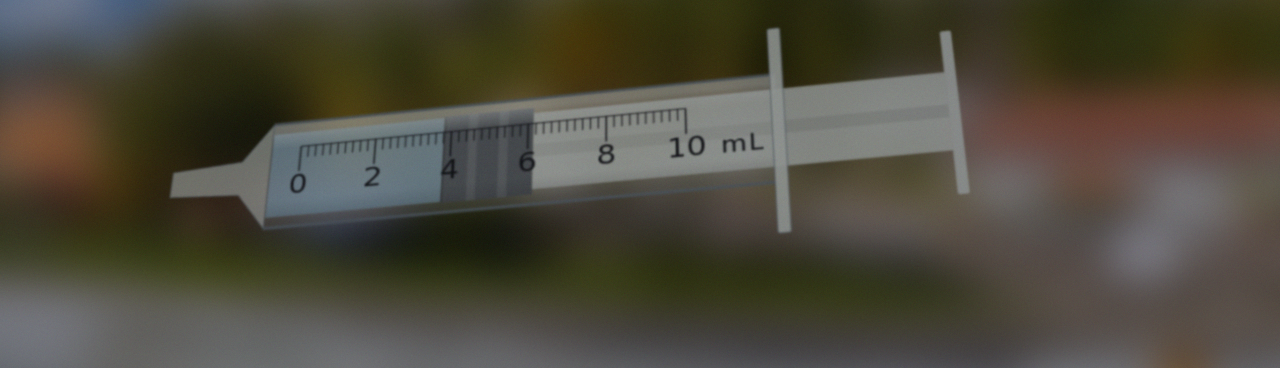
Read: {"value": 3.8, "unit": "mL"}
